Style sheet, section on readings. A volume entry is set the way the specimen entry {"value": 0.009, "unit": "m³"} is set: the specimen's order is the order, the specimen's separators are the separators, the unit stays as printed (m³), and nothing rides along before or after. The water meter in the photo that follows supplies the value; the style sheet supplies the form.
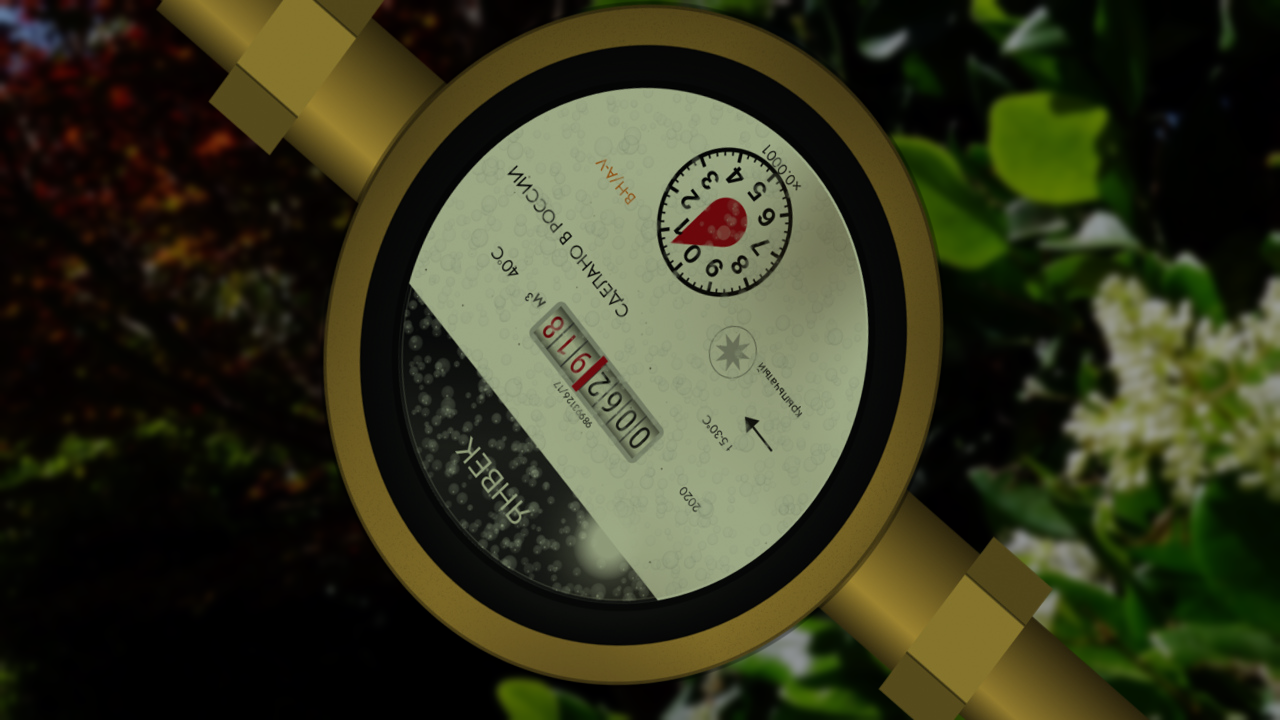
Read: {"value": 62.9180, "unit": "m³"}
